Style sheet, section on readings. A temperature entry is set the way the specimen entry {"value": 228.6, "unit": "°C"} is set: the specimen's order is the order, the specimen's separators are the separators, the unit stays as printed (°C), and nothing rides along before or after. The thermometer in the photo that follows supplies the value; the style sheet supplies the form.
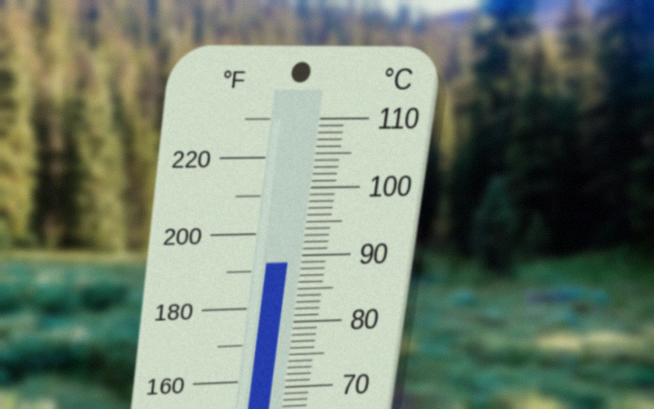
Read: {"value": 89, "unit": "°C"}
